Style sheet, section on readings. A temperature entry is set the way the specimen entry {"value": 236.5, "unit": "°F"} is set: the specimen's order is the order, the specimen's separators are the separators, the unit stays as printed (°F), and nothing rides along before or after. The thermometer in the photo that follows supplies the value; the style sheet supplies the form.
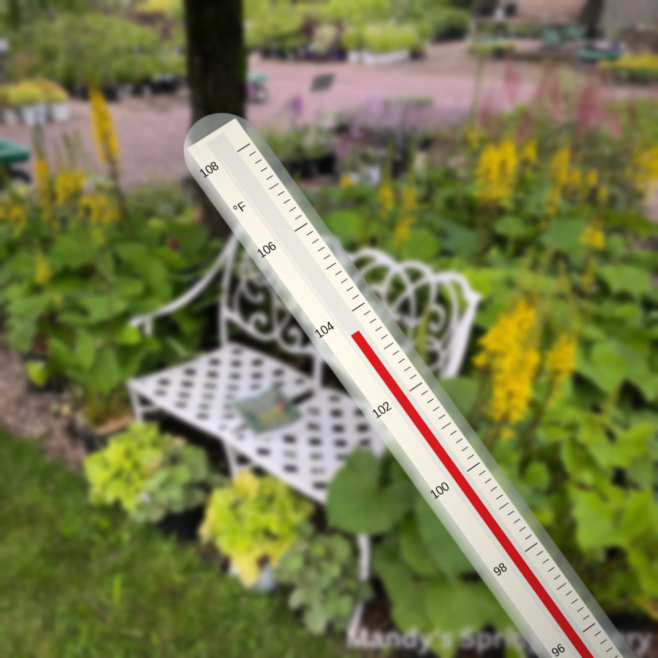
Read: {"value": 103.6, "unit": "°F"}
